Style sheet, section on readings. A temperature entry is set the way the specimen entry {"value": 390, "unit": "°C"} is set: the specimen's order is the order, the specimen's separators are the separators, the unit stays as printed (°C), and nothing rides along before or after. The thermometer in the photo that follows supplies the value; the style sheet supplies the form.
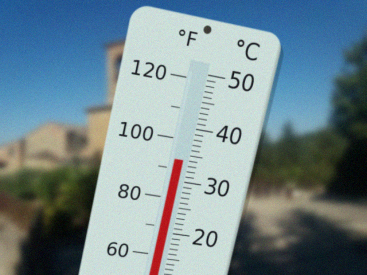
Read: {"value": 34, "unit": "°C"}
